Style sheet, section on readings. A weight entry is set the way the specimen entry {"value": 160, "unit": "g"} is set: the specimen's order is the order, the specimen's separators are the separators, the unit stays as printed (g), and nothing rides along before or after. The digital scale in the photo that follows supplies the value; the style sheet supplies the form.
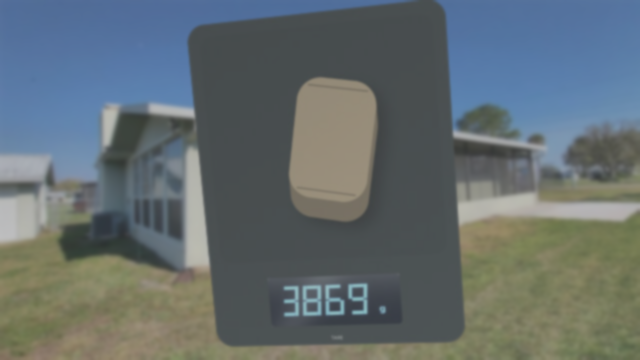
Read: {"value": 3869, "unit": "g"}
